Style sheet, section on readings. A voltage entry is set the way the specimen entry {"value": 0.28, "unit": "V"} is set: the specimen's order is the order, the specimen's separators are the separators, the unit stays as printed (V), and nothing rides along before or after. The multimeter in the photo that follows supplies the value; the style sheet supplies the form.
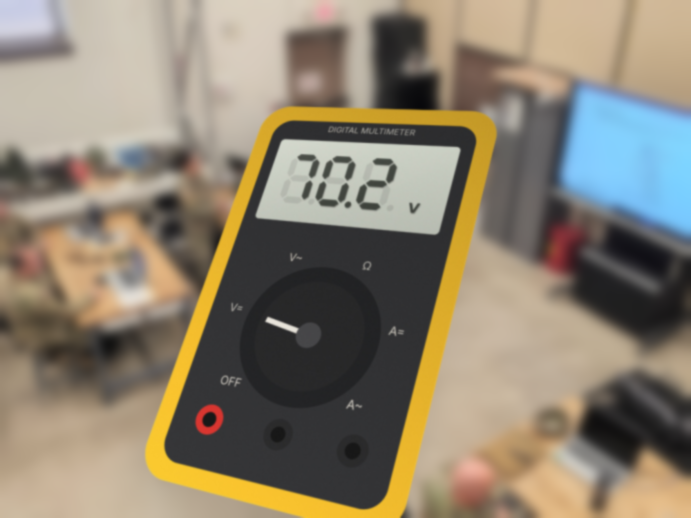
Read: {"value": 70.2, "unit": "V"}
